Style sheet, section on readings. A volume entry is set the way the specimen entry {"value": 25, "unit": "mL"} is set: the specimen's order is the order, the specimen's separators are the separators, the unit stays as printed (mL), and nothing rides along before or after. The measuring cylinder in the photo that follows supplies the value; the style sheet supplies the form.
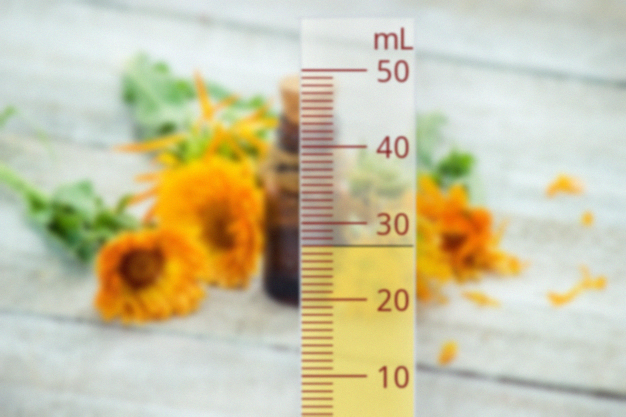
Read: {"value": 27, "unit": "mL"}
